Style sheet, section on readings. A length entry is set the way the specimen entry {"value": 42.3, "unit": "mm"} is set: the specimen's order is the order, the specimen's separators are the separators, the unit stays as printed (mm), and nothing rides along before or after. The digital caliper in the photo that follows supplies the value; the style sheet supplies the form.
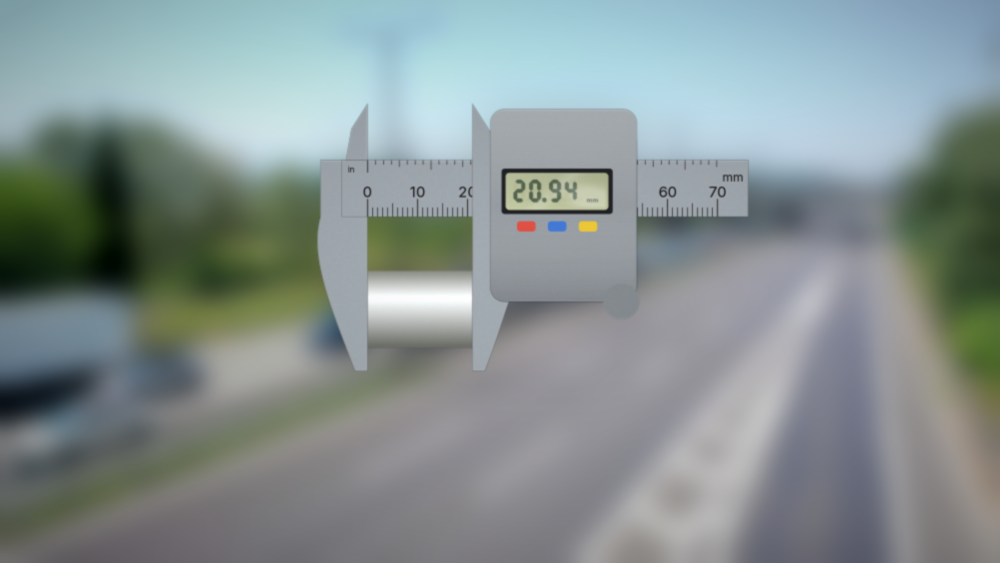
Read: {"value": 20.94, "unit": "mm"}
